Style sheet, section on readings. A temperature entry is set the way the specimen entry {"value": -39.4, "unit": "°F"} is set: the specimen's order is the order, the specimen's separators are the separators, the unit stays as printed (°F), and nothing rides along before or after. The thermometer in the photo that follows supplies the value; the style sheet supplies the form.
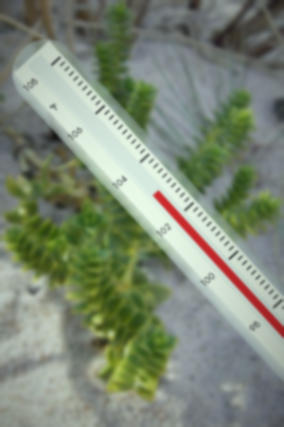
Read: {"value": 103, "unit": "°F"}
